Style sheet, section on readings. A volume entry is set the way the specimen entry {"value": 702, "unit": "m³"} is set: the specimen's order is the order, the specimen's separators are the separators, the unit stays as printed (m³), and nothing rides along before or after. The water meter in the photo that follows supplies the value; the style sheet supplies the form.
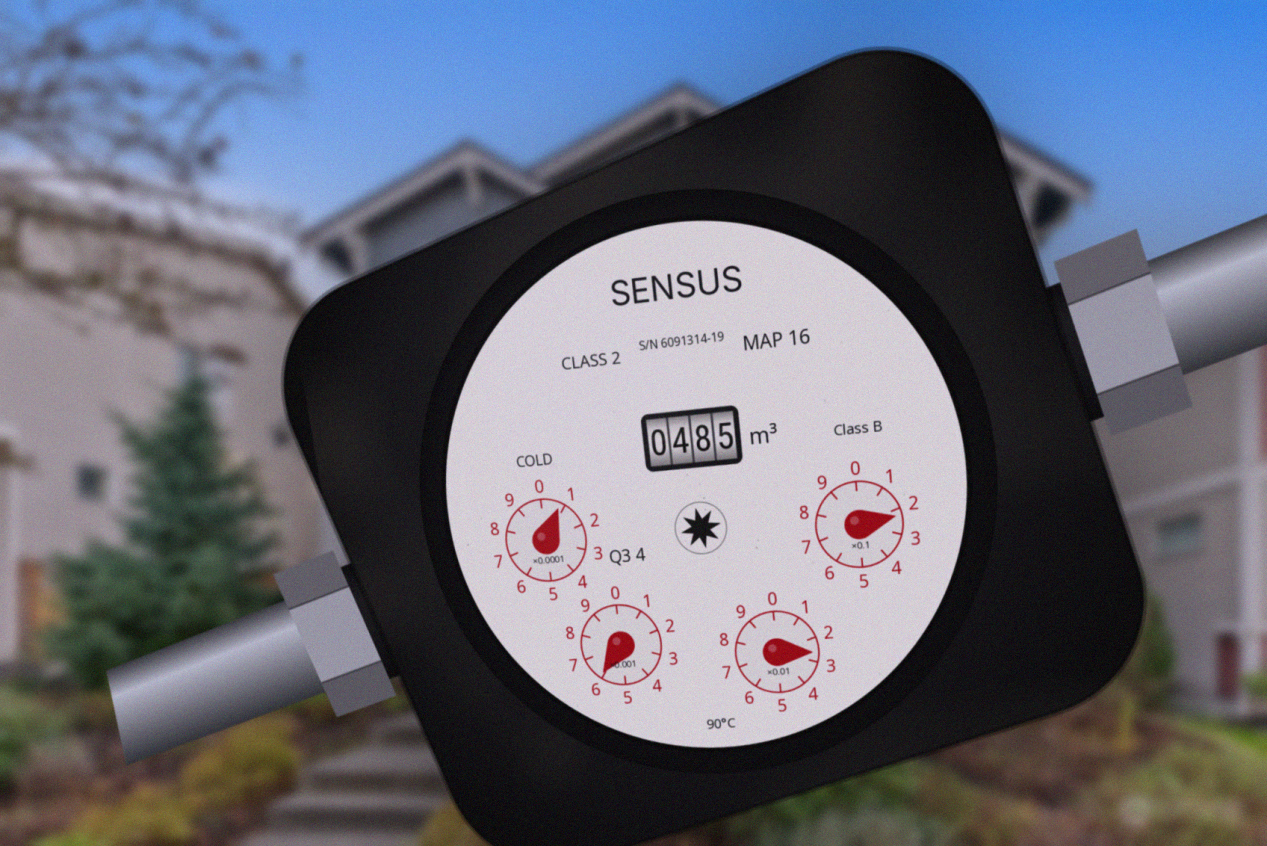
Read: {"value": 485.2260, "unit": "m³"}
